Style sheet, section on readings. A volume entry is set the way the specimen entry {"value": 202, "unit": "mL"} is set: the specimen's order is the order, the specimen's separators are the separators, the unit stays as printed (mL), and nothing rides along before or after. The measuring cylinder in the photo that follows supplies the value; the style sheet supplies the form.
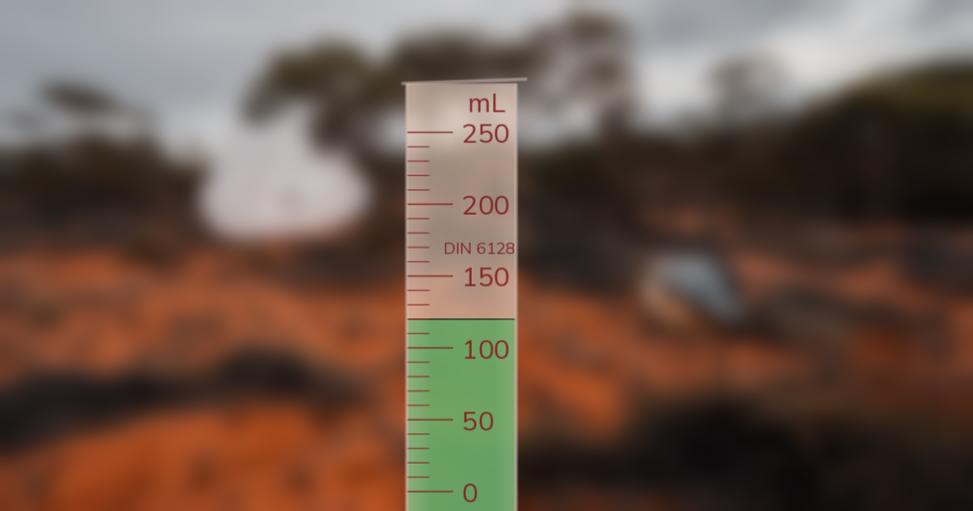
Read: {"value": 120, "unit": "mL"}
